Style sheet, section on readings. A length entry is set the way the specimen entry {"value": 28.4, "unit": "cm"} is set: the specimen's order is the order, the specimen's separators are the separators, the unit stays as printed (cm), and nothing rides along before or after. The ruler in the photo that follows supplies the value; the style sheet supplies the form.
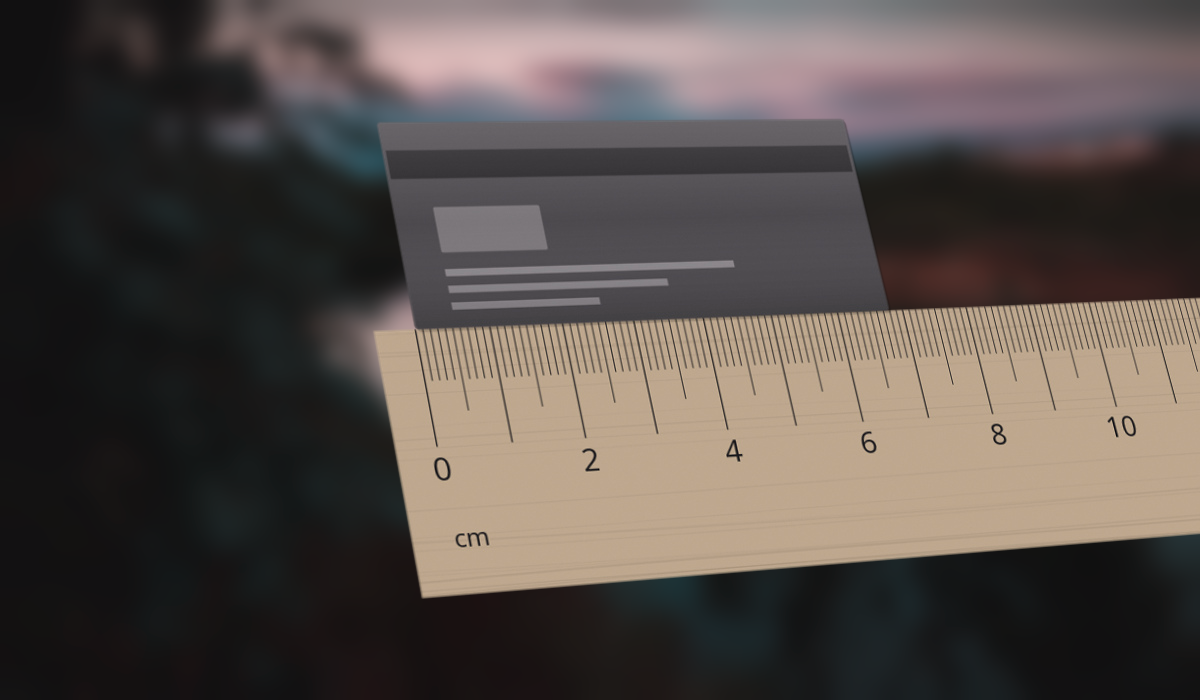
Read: {"value": 6.8, "unit": "cm"}
